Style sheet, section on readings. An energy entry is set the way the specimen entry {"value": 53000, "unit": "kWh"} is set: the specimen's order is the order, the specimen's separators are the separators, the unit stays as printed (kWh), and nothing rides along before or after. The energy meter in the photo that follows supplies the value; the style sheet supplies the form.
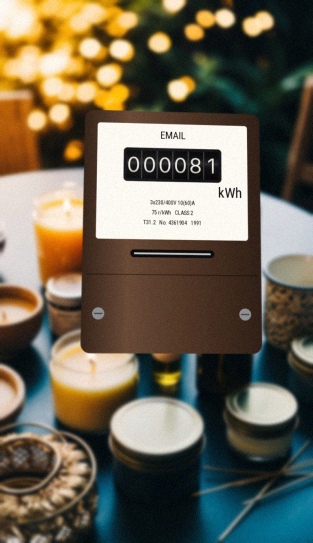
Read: {"value": 81, "unit": "kWh"}
